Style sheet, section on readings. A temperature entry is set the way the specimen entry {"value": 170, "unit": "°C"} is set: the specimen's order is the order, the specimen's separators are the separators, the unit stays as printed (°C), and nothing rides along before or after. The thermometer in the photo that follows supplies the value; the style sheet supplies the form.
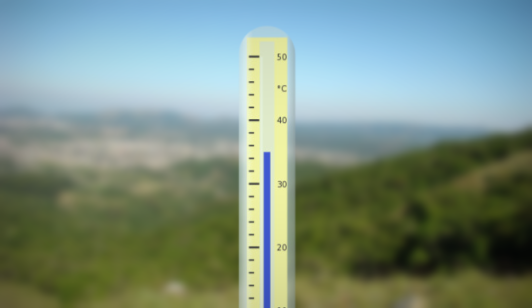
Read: {"value": 35, "unit": "°C"}
